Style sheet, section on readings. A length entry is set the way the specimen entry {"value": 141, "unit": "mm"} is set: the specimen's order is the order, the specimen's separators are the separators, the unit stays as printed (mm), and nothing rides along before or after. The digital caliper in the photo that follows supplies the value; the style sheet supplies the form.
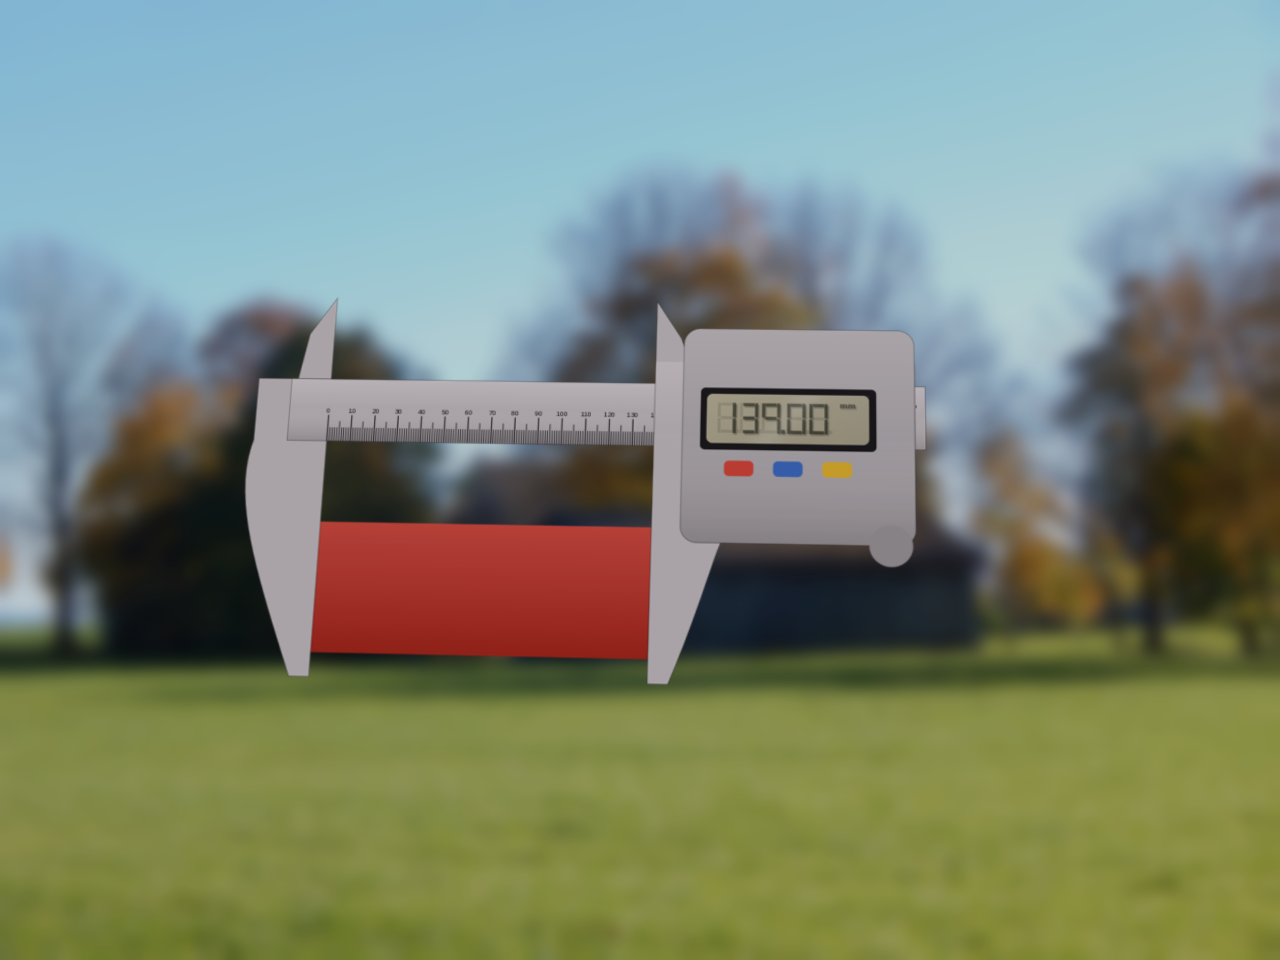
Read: {"value": 139.00, "unit": "mm"}
